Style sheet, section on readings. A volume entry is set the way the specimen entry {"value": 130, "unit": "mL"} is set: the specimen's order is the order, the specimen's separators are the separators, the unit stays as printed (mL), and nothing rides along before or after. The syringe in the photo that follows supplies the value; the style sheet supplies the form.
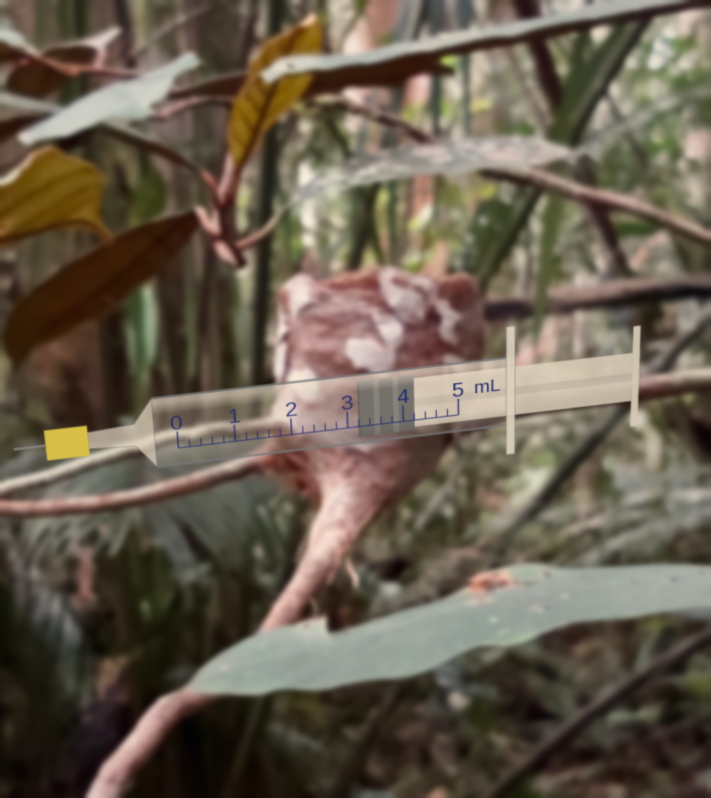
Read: {"value": 3.2, "unit": "mL"}
